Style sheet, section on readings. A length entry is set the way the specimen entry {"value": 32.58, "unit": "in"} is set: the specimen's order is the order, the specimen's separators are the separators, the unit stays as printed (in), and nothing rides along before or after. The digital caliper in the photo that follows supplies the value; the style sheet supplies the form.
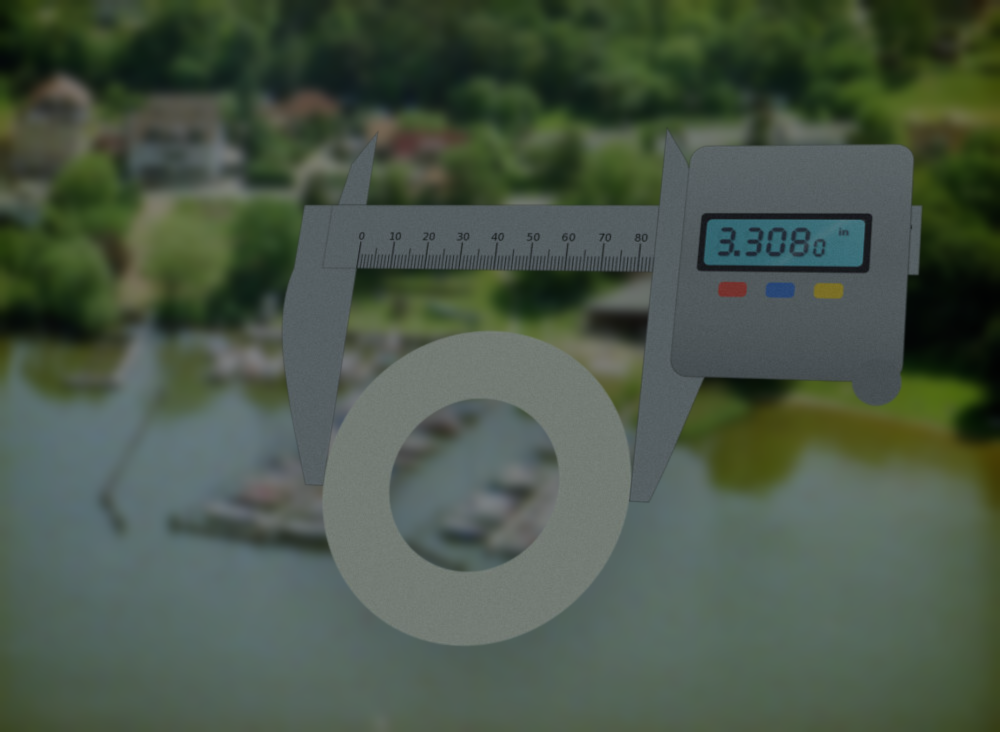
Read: {"value": 3.3080, "unit": "in"}
